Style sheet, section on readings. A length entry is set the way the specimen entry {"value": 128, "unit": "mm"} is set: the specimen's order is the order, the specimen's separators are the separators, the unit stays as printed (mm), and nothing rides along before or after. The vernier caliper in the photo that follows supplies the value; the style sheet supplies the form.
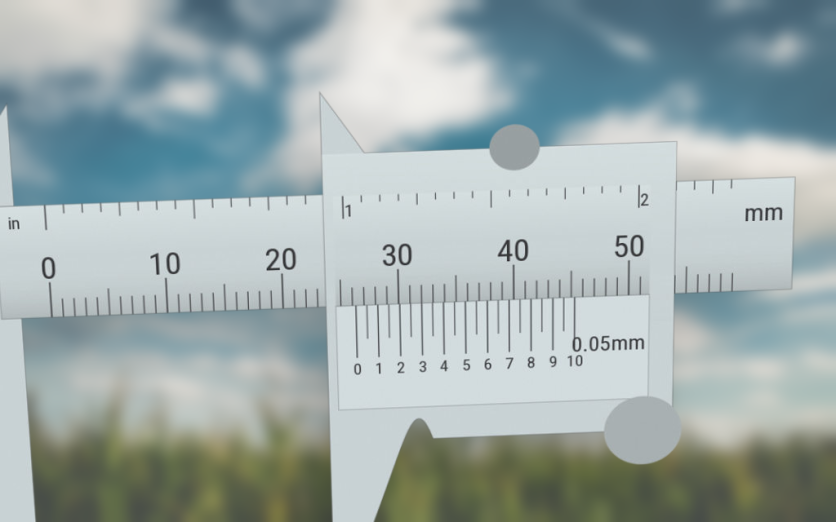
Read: {"value": 26.3, "unit": "mm"}
